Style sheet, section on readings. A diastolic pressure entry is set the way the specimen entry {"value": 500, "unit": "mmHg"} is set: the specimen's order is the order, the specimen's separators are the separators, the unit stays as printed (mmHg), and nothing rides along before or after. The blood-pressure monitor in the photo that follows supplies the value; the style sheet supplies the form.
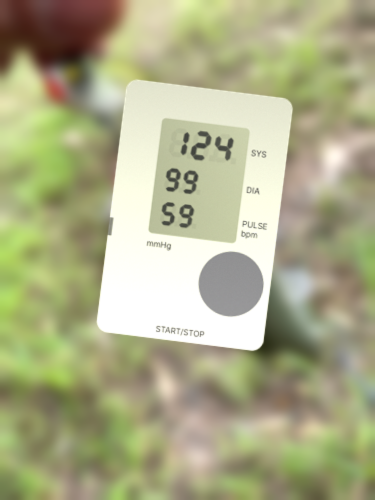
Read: {"value": 99, "unit": "mmHg"}
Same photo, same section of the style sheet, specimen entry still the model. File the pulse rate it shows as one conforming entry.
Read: {"value": 59, "unit": "bpm"}
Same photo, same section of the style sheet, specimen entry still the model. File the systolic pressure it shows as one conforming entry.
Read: {"value": 124, "unit": "mmHg"}
